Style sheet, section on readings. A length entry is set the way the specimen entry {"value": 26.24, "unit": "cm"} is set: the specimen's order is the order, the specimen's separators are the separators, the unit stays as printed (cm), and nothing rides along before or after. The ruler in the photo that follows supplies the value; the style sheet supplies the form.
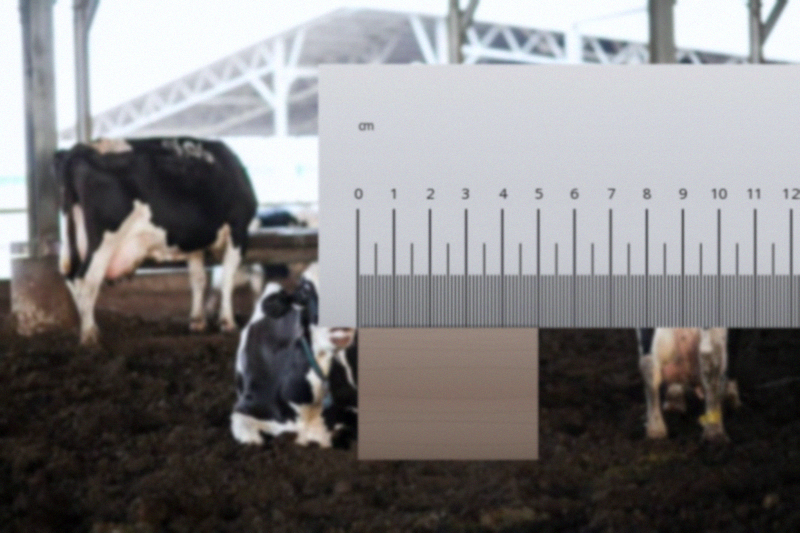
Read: {"value": 5, "unit": "cm"}
